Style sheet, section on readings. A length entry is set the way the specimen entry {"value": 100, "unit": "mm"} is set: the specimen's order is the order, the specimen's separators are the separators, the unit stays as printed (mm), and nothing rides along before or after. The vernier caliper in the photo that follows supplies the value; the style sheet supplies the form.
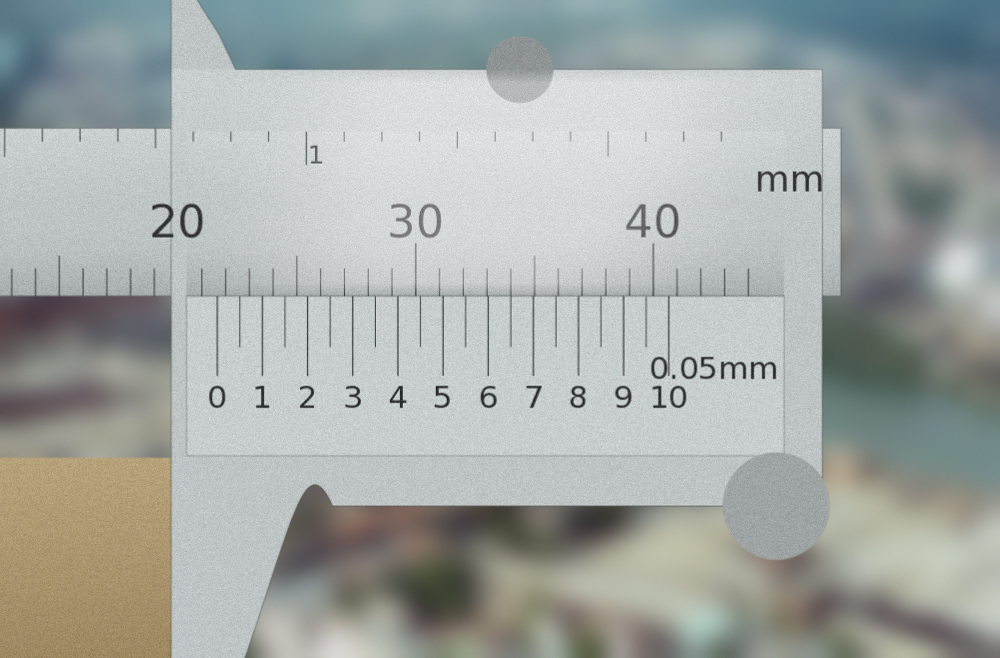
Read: {"value": 21.65, "unit": "mm"}
